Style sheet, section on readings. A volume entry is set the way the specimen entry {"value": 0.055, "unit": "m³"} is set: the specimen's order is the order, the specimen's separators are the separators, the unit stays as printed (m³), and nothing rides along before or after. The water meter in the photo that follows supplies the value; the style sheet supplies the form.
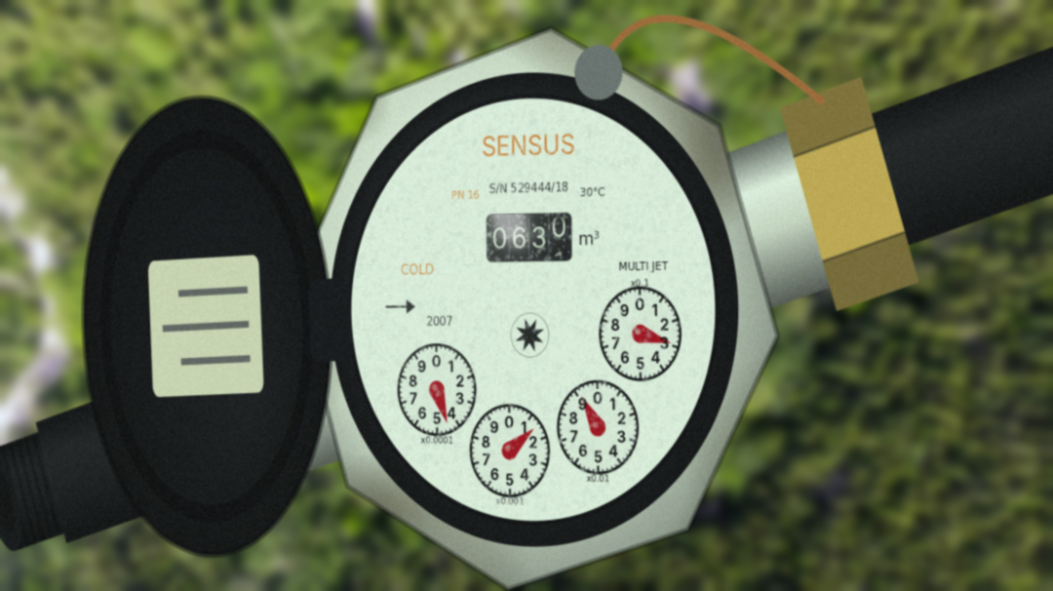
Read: {"value": 630.2914, "unit": "m³"}
